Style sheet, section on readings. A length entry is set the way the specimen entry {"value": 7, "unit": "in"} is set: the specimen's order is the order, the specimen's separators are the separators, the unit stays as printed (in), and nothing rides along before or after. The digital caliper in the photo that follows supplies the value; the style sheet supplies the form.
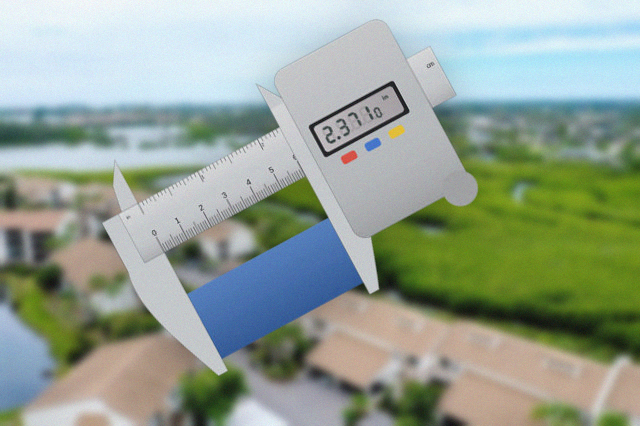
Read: {"value": 2.3710, "unit": "in"}
